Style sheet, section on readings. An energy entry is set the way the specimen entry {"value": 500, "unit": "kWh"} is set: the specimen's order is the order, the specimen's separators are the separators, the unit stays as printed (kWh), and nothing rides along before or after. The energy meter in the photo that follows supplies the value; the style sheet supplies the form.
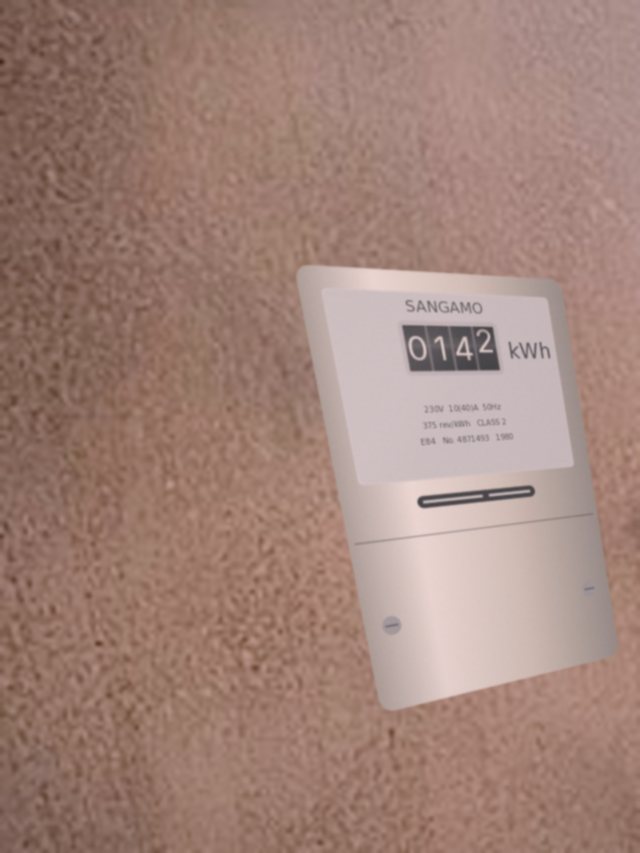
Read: {"value": 142, "unit": "kWh"}
